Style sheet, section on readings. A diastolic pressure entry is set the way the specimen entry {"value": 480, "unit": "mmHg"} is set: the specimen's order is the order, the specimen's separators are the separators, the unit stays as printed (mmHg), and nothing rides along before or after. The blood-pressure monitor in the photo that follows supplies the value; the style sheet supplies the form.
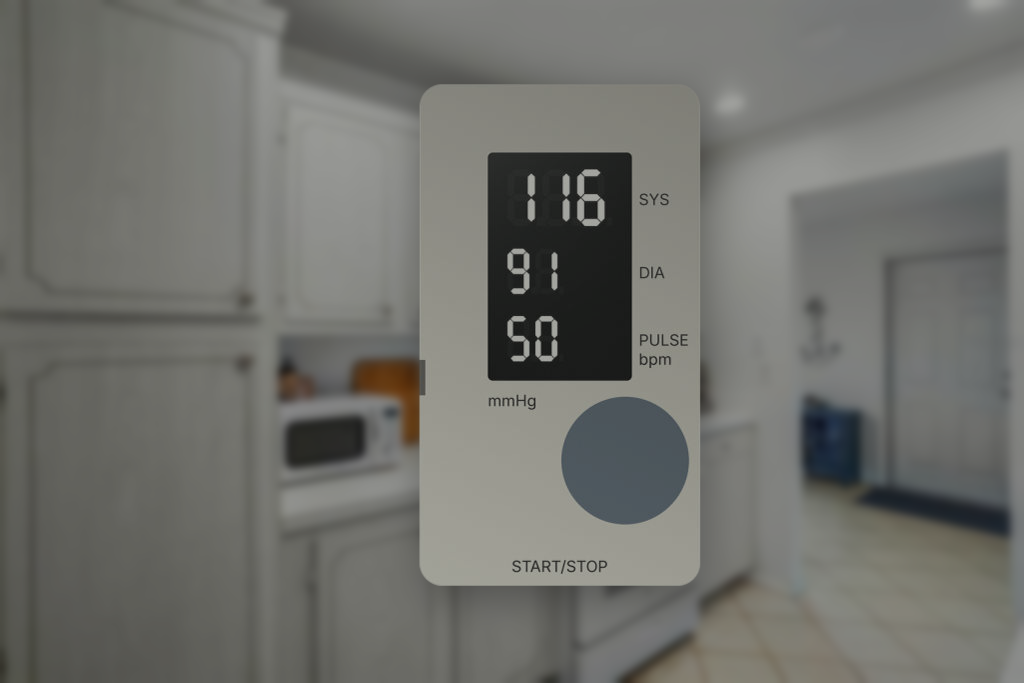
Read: {"value": 91, "unit": "mmHg"}
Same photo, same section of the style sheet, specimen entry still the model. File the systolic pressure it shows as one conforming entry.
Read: {"value": 116, "unit": "mmHg"}
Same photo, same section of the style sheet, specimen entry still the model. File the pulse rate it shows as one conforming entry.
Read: {"value": 50, "unit": "bpm"}
